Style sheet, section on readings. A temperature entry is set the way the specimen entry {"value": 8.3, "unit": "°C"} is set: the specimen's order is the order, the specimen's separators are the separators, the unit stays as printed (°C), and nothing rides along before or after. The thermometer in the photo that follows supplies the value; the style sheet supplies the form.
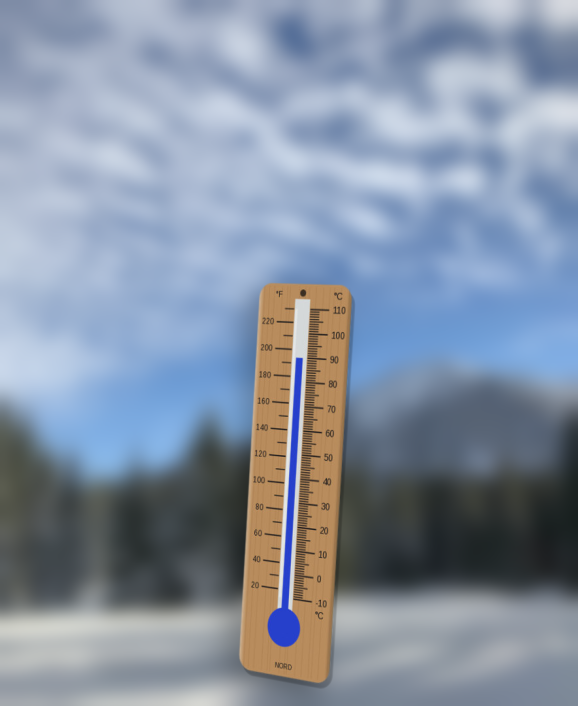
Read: {"value": 90, "unit": "°C"}
